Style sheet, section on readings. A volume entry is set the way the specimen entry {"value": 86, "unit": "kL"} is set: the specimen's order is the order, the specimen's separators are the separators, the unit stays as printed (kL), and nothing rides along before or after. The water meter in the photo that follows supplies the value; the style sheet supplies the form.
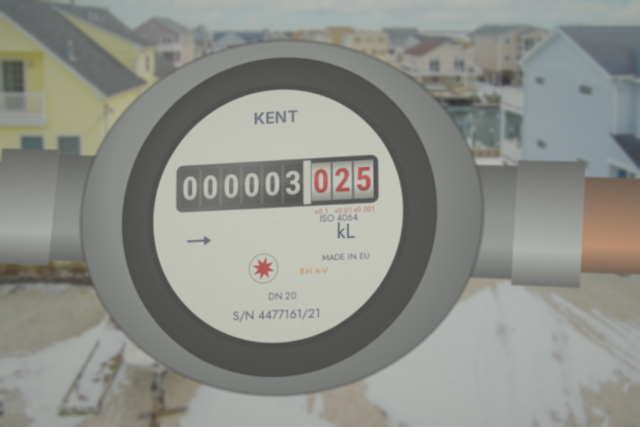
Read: {"value": 3.025, "unit": "kL"}
